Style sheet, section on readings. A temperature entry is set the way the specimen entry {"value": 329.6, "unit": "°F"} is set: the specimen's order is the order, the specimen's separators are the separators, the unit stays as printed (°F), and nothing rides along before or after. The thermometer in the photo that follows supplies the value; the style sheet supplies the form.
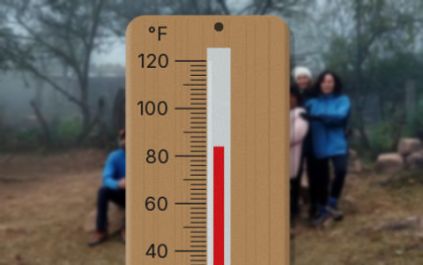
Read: {"value": 84, "unit": "°F"}
